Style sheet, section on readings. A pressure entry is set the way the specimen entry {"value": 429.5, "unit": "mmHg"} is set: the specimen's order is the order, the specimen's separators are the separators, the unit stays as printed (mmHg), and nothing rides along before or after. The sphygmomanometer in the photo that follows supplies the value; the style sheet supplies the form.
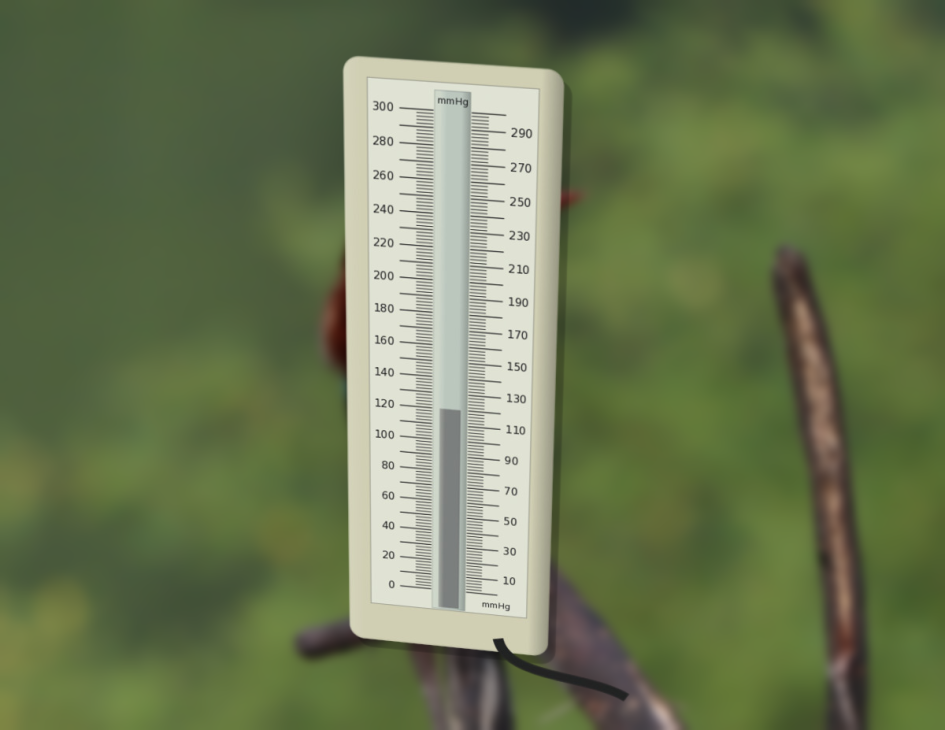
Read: {"value": 120, "unit": "mmHg"}
